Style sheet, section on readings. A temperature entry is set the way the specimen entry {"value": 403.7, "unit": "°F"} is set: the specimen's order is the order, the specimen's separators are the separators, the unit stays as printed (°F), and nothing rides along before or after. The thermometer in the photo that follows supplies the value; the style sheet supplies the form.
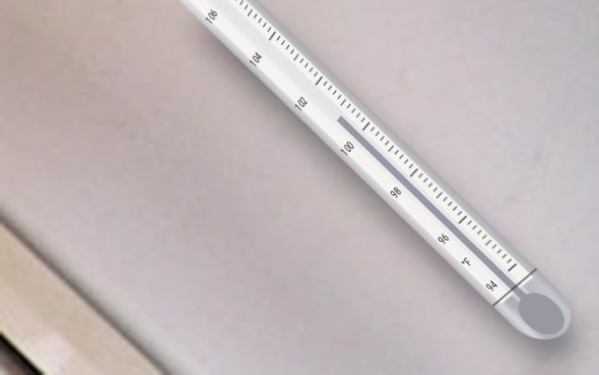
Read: {"value": 100.8, "unit": "°F"}
